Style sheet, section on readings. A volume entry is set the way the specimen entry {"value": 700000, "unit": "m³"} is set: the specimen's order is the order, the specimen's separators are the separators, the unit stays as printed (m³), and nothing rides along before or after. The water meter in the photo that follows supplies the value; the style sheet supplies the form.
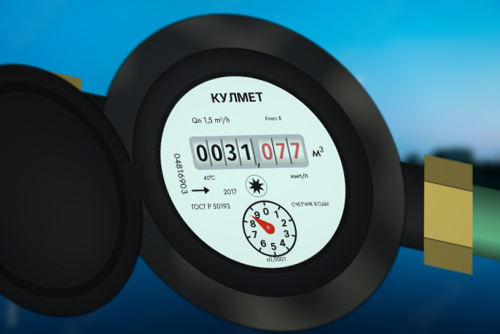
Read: {"value": 31.0778, "unit": "m³"}
